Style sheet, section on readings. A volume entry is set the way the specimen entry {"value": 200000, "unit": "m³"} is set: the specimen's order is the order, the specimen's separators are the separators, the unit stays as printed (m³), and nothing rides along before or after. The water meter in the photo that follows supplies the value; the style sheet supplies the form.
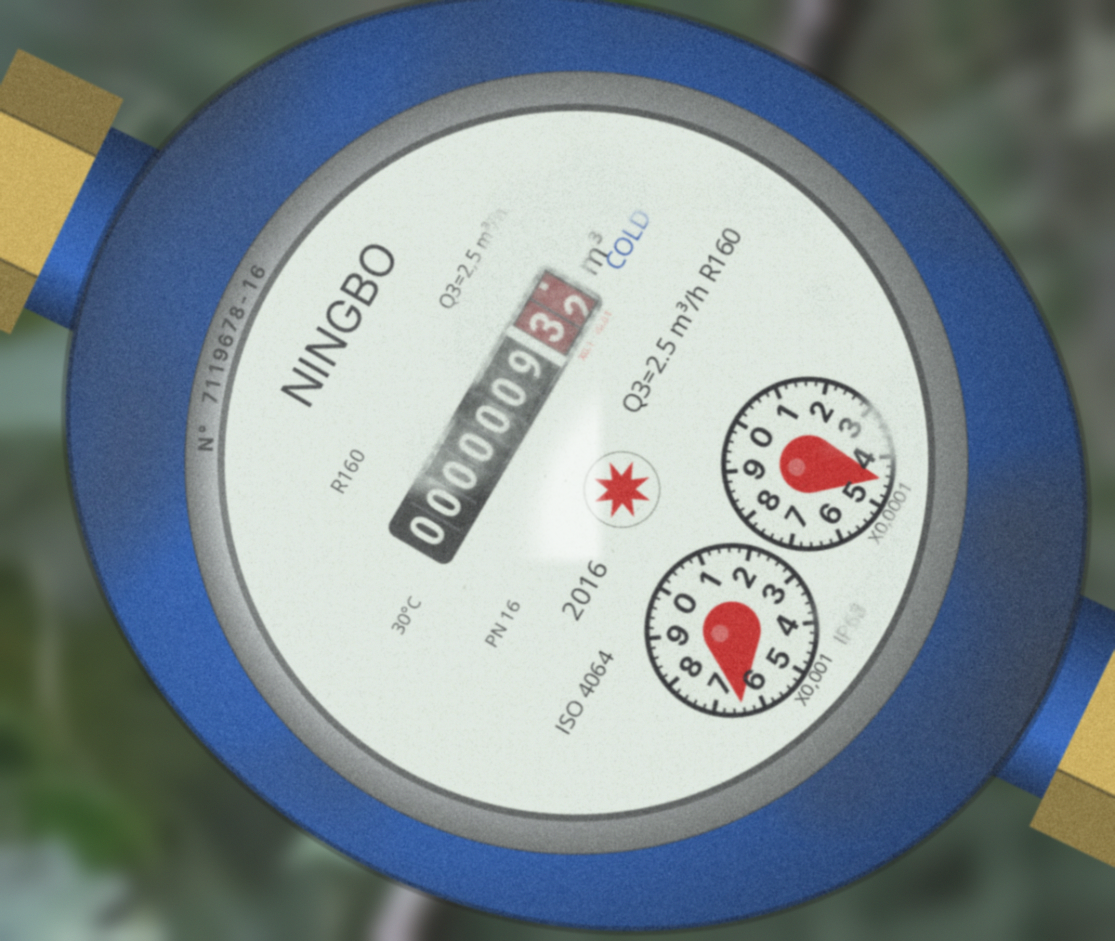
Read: {"value": 9.3164, "unit": "m³"}
